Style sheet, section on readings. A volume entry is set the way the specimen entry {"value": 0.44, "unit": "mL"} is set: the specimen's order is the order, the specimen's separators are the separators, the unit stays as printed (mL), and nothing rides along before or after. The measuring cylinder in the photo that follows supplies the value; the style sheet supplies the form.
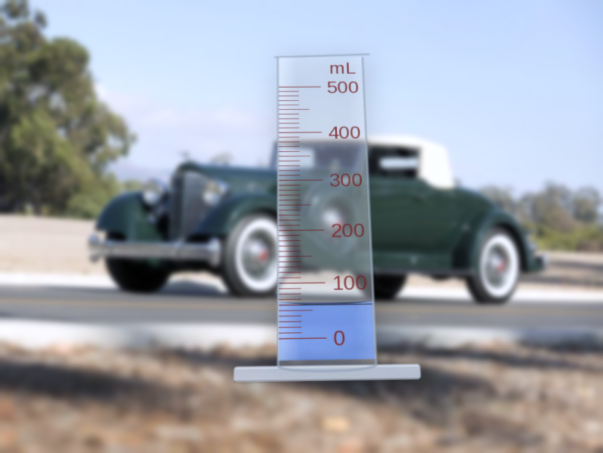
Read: {"value": 60, "unit": "mL"}
